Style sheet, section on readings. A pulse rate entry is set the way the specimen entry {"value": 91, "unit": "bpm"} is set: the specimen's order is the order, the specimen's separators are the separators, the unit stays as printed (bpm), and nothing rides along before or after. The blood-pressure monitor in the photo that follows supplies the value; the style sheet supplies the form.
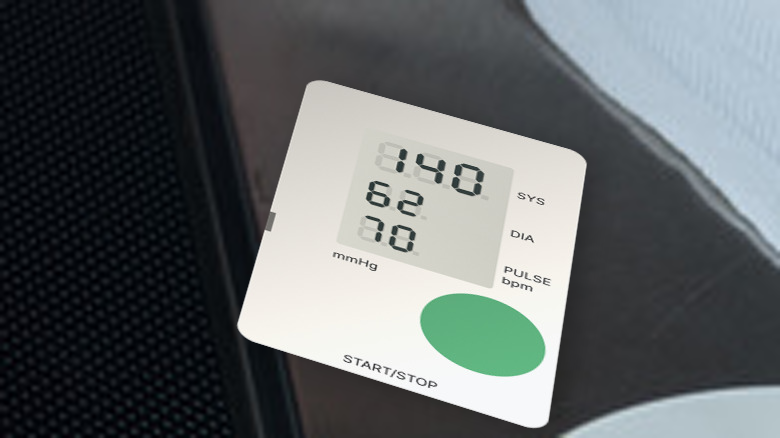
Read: {"value": 70, "unit": "bpm"}
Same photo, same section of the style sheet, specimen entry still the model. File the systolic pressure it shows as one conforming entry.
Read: {"value": 140, "unit": "mmHg"}
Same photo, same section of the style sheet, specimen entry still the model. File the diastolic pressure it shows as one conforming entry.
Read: {"value": 62, "unit": "mmHg"}
